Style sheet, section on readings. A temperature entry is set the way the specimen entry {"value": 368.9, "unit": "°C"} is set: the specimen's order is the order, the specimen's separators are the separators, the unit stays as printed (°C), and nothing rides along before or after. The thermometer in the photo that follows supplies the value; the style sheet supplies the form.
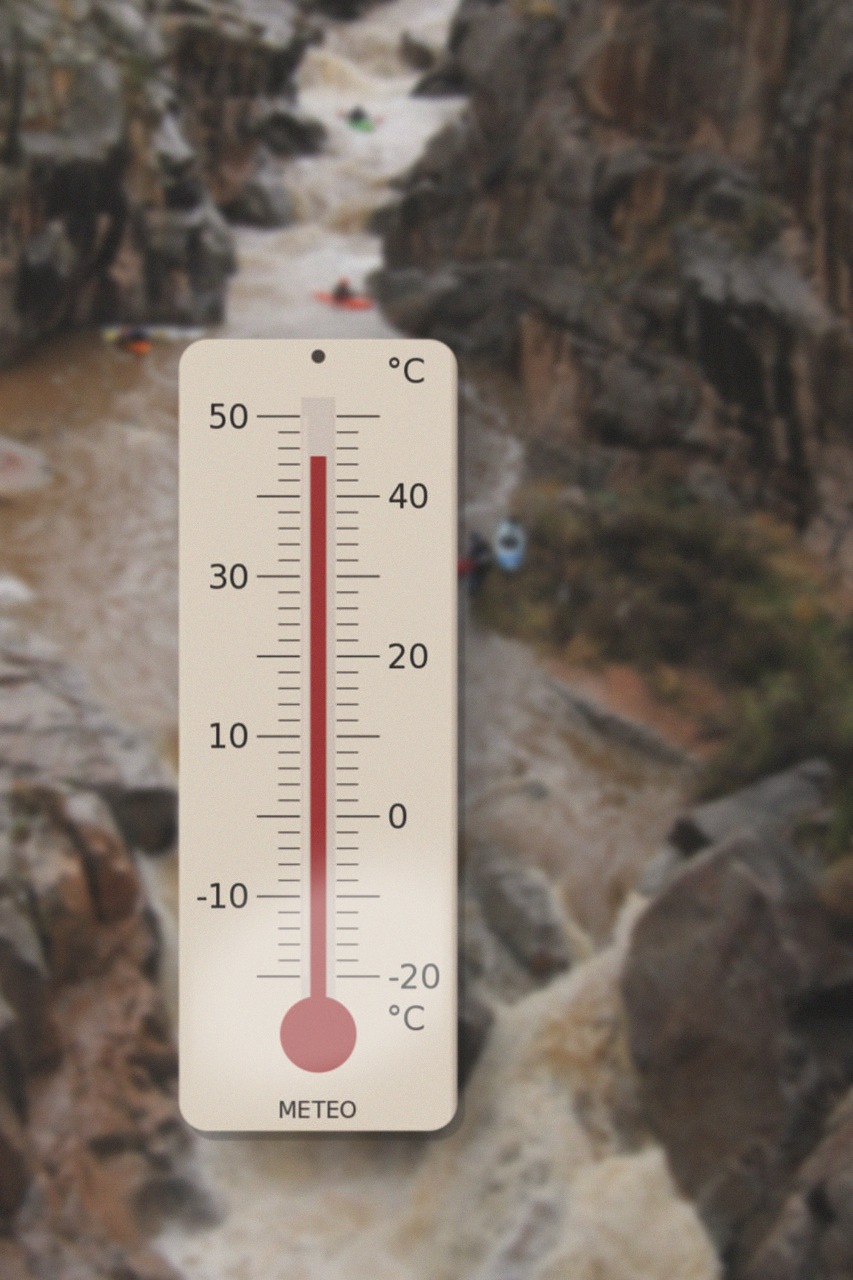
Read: {"value": 45, "unit": "°C"}
